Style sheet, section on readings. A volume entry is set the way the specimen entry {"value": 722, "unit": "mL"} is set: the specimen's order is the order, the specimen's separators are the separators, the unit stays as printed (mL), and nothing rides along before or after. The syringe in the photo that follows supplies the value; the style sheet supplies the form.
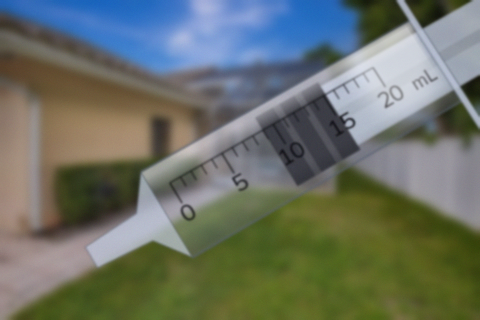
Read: {"value": 9, "unit": "mL"}
